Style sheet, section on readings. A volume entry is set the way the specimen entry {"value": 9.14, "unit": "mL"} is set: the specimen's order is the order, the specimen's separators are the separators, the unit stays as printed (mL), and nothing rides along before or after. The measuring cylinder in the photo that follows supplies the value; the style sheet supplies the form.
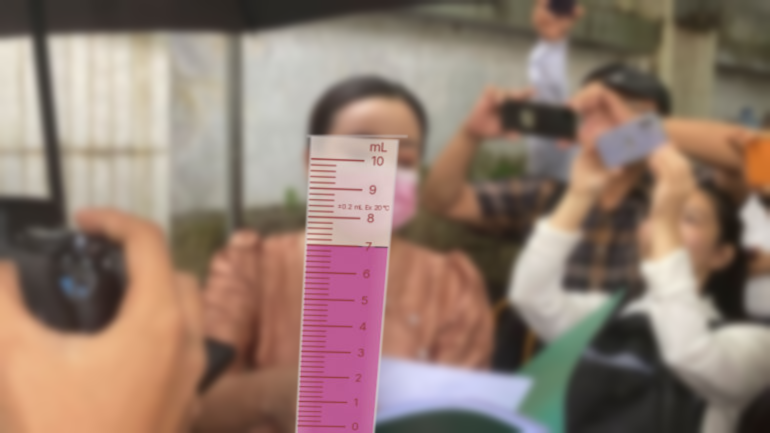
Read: {"value": 7, "unit": "mL"}
